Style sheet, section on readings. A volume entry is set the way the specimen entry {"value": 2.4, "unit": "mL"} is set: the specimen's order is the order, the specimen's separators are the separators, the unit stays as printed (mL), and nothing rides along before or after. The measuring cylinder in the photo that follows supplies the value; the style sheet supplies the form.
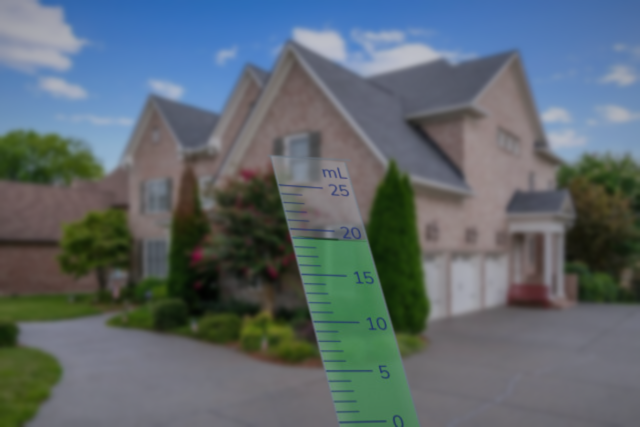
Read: {"value": 19, "unit": "mL"}
